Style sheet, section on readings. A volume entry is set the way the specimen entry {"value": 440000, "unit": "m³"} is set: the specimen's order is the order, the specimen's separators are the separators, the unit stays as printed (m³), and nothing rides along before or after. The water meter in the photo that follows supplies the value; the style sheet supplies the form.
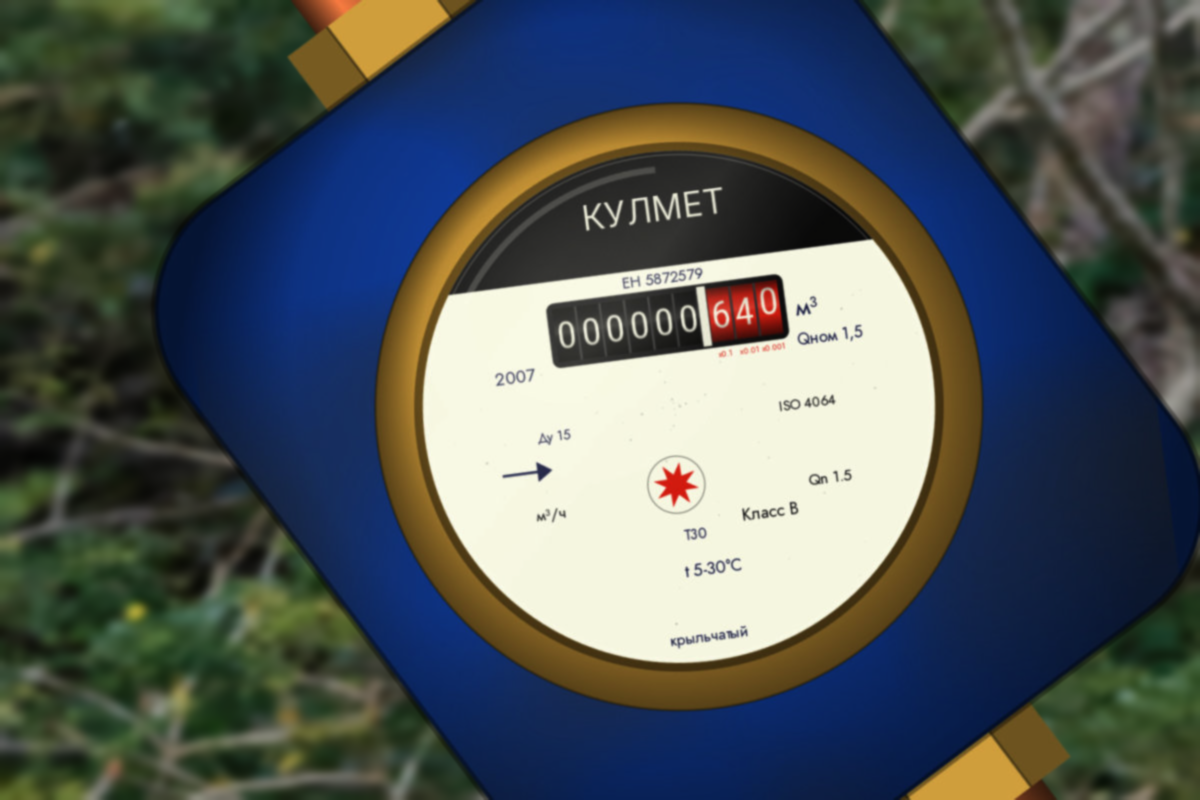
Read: {"value": 0.640, "unit": "m³"}
